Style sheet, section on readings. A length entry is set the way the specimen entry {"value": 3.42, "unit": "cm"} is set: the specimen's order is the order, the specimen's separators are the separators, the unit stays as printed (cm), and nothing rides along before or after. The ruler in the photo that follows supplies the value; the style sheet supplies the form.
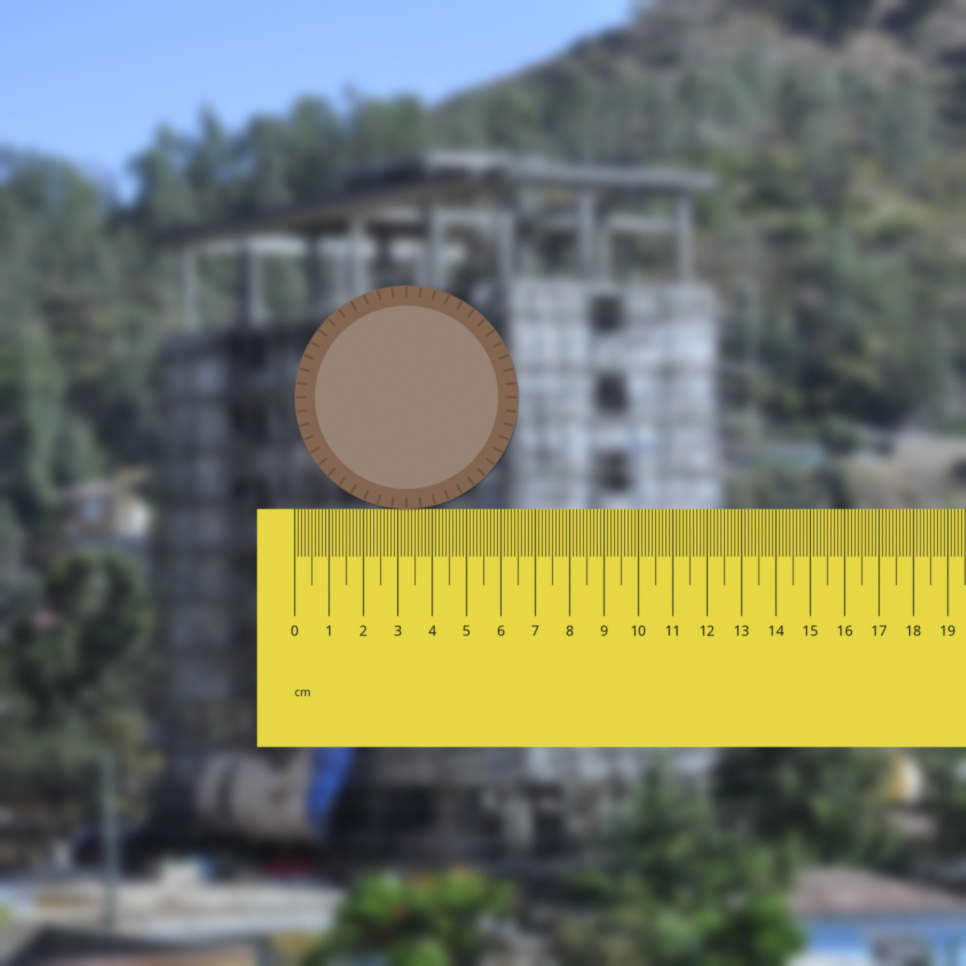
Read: {"value": 6.5, "unit": "cm"}
